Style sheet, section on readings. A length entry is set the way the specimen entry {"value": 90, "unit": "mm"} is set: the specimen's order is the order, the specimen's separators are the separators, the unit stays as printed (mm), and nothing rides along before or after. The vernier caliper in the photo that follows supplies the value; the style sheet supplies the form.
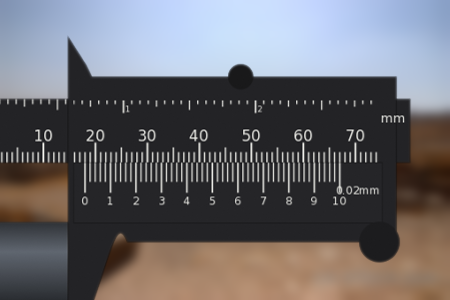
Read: {"value": 18.0, "unit": "mm"}
